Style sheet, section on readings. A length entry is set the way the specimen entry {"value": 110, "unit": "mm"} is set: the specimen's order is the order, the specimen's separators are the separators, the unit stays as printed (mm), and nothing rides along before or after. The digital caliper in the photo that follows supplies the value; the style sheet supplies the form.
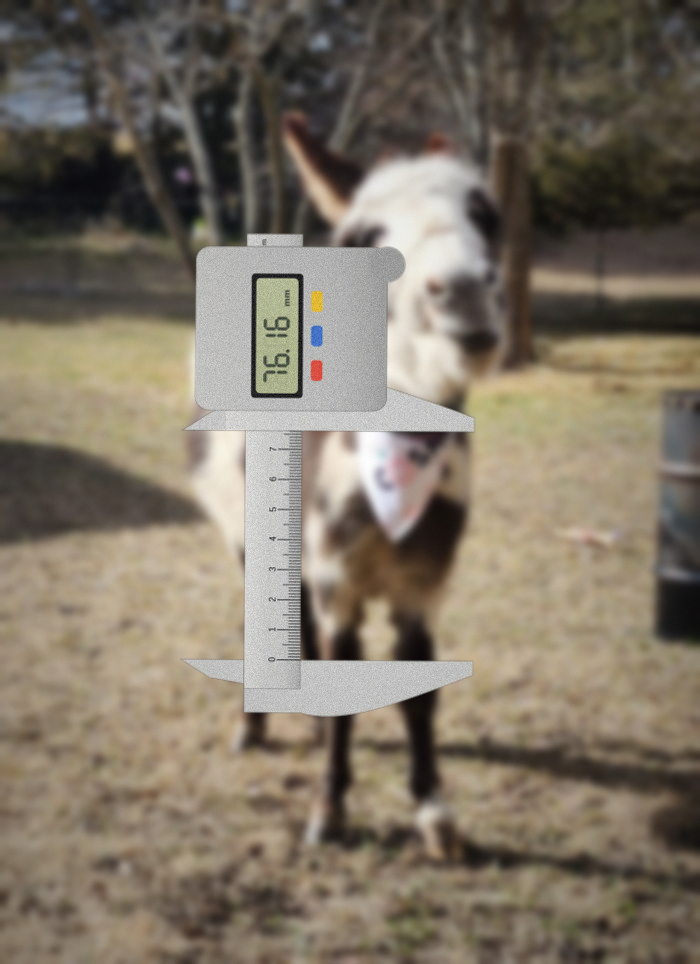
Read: {"value": 76.16, "unit": "mm"}
